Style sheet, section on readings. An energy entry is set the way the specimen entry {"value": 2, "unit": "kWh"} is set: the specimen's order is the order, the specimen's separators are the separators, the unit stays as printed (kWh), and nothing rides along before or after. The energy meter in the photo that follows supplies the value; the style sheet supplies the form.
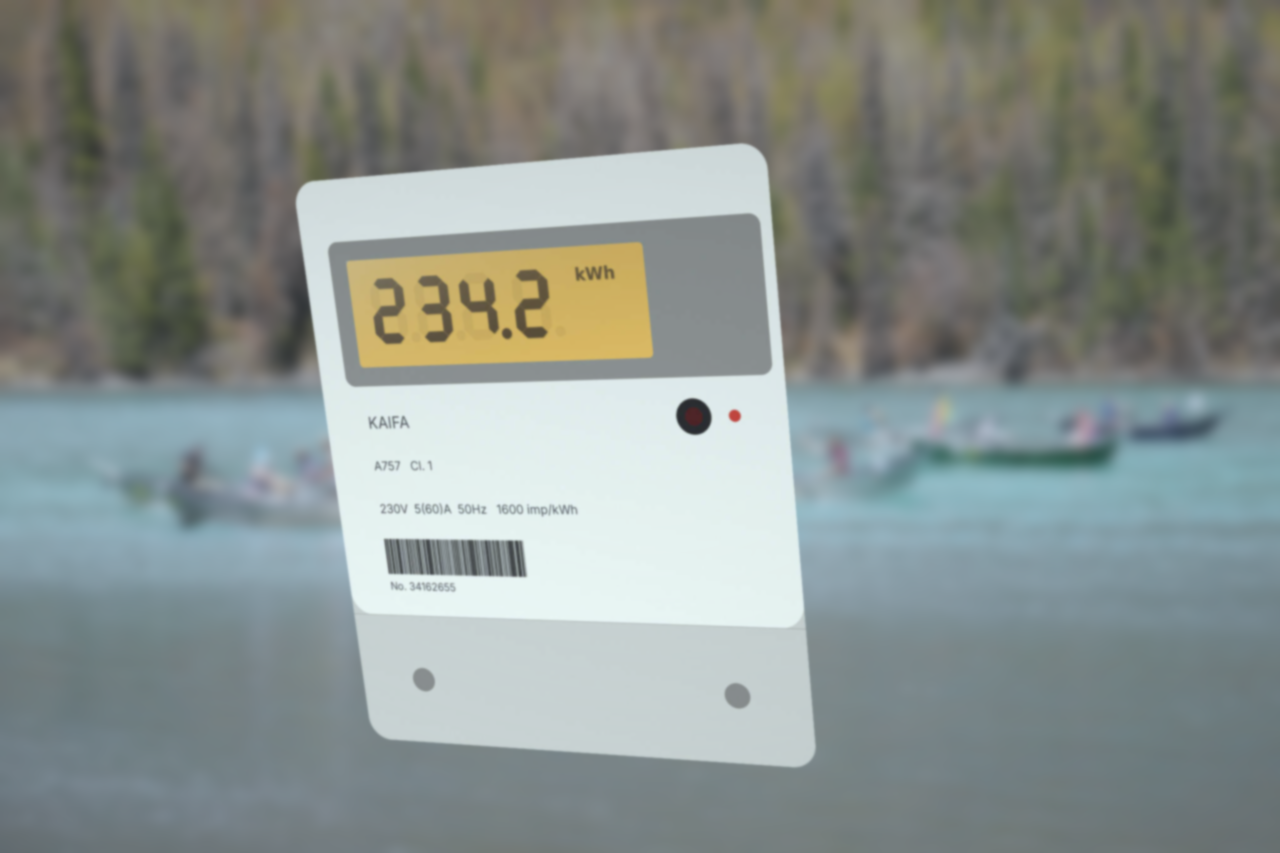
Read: {"value": 234.2, "unit": "kWh"}
